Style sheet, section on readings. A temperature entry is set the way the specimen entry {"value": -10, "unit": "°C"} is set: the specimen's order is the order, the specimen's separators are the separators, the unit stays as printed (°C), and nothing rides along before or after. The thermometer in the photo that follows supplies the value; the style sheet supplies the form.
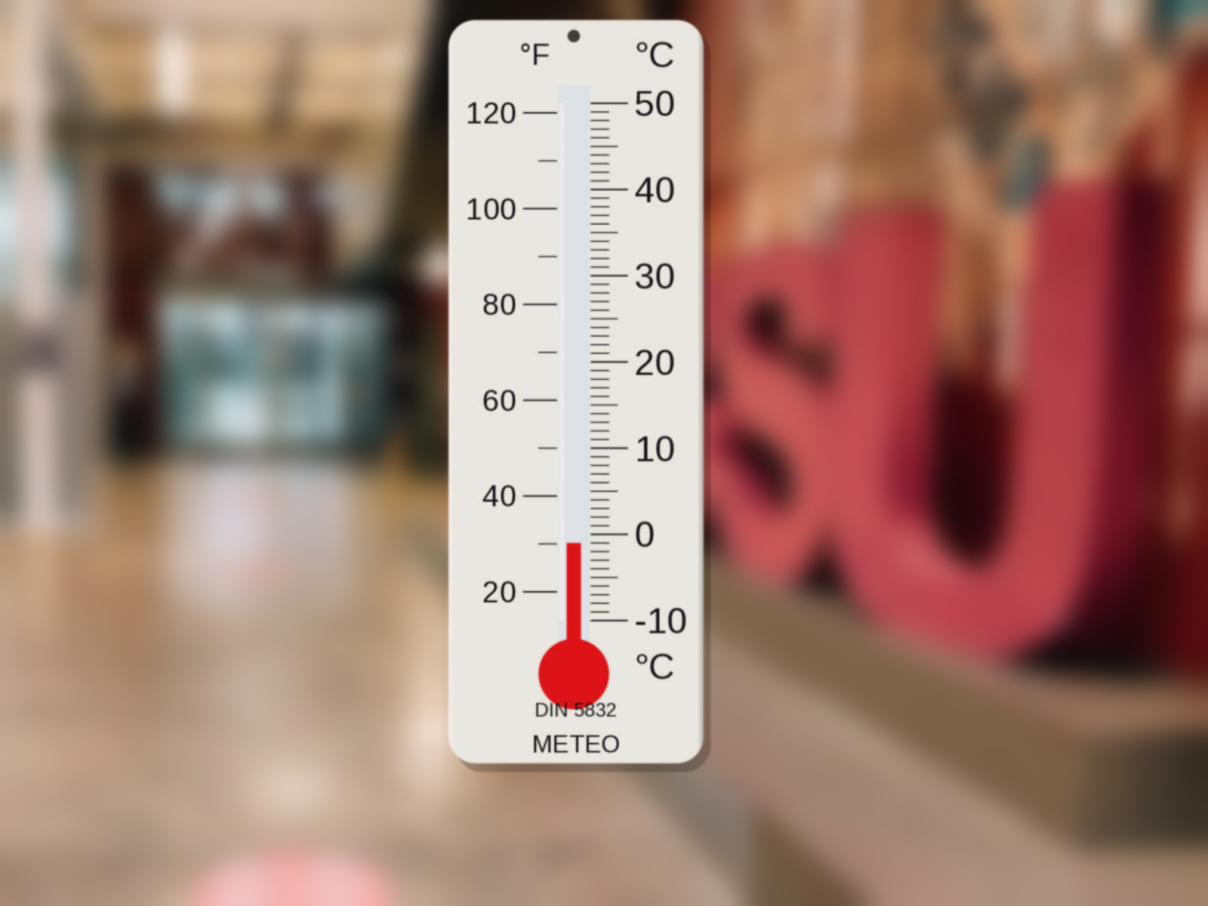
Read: {"value": -1, "unit": "°C"}
